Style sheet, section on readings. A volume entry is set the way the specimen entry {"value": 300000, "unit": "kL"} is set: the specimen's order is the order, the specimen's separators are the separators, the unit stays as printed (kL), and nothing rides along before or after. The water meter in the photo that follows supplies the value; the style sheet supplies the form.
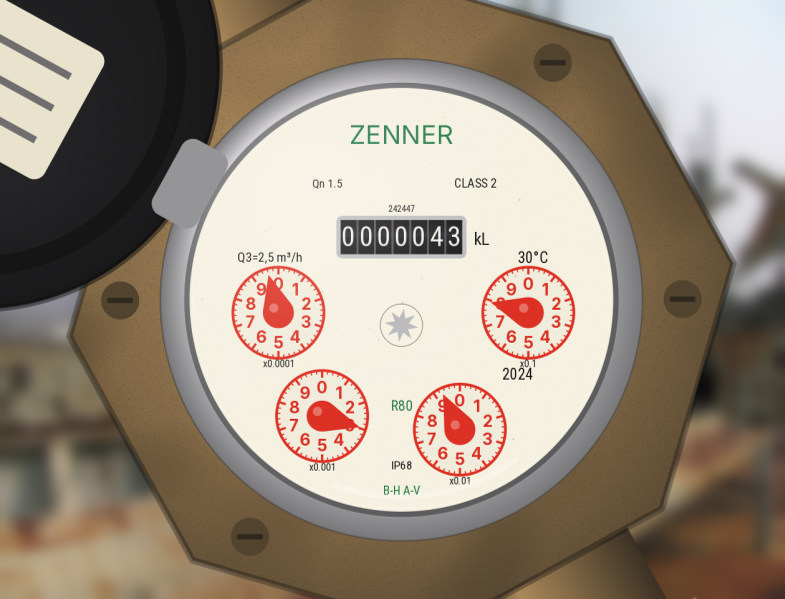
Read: {"value": 43.7929, "unit": "kL"}
